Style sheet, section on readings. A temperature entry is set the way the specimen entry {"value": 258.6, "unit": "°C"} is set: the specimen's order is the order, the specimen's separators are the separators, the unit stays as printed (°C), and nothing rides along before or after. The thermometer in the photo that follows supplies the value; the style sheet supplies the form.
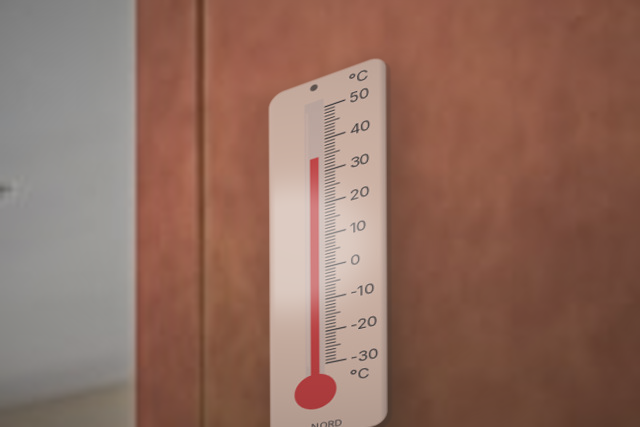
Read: {"value": 35, "unit": "°C"}
